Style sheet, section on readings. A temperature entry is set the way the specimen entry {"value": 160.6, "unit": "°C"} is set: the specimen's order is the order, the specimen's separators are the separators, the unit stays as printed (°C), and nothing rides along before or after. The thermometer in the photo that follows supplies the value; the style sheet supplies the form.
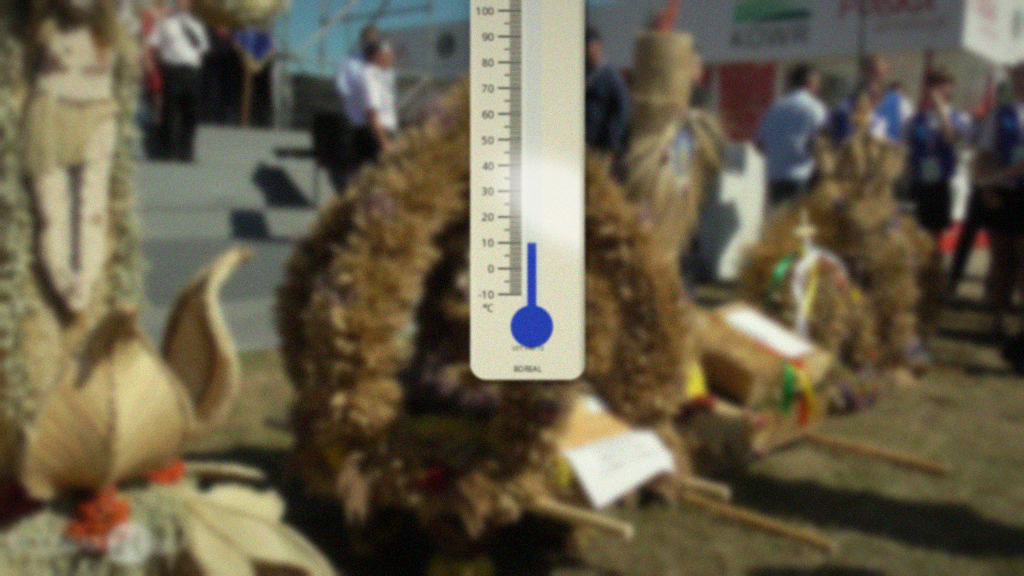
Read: {"value": 10, "unit": "°C"}
